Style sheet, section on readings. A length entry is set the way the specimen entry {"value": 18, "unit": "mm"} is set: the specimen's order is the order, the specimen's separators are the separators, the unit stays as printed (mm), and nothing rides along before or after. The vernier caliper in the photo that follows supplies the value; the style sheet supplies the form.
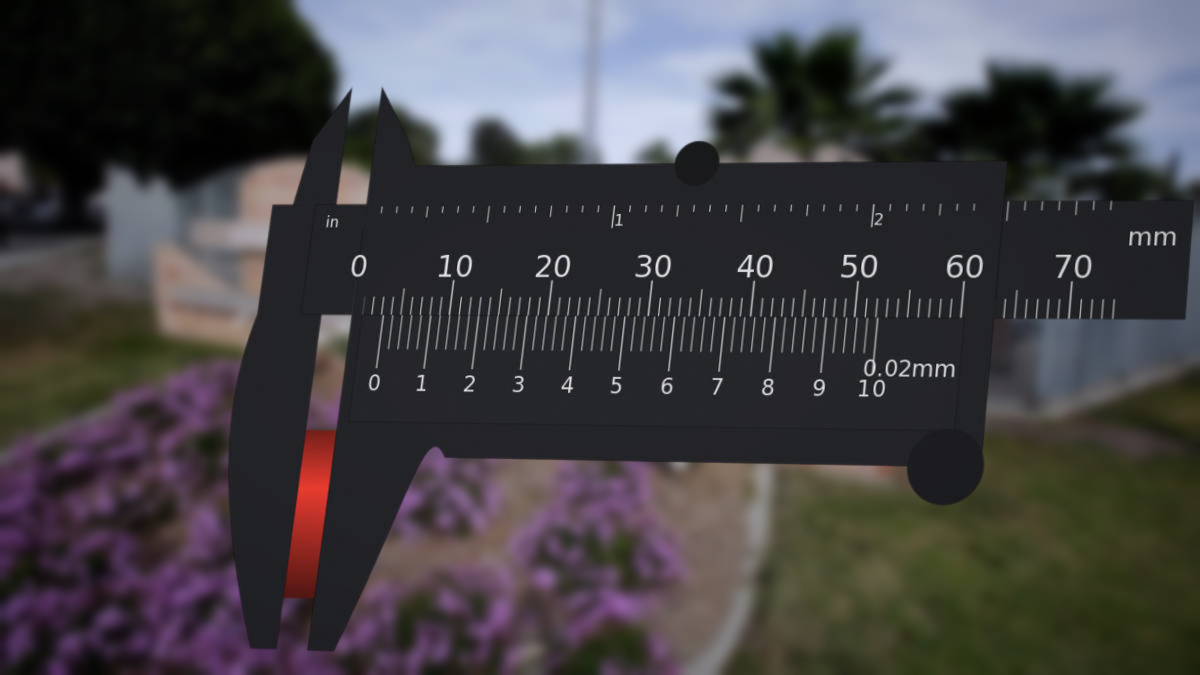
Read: {"value": 3.2, "unit": "mm"}
